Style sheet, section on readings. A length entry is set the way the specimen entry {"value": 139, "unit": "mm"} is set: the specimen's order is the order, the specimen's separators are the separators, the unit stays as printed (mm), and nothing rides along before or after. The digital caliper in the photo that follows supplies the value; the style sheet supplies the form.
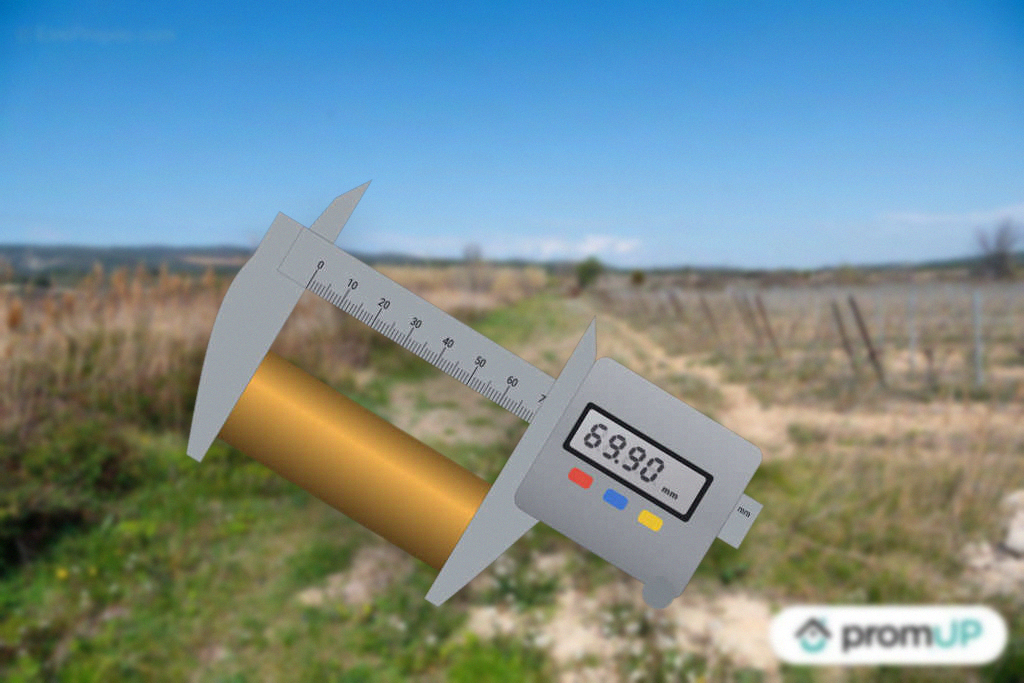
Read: {"value": 69.90, "unit": "mm"}
